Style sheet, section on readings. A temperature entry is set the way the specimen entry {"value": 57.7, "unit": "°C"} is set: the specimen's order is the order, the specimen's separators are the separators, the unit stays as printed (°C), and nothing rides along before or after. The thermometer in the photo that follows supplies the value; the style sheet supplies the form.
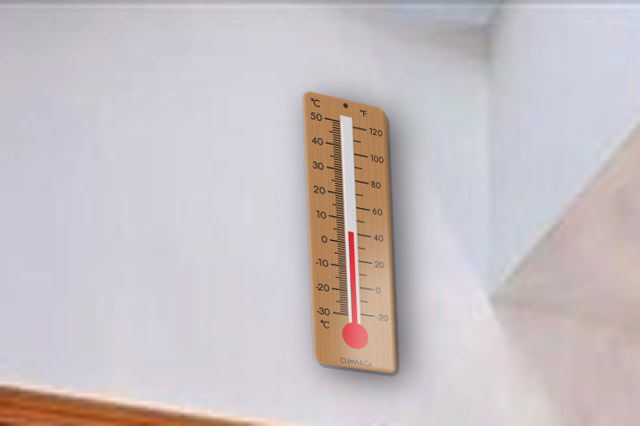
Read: {"value": 5, "unit": "°C"}
